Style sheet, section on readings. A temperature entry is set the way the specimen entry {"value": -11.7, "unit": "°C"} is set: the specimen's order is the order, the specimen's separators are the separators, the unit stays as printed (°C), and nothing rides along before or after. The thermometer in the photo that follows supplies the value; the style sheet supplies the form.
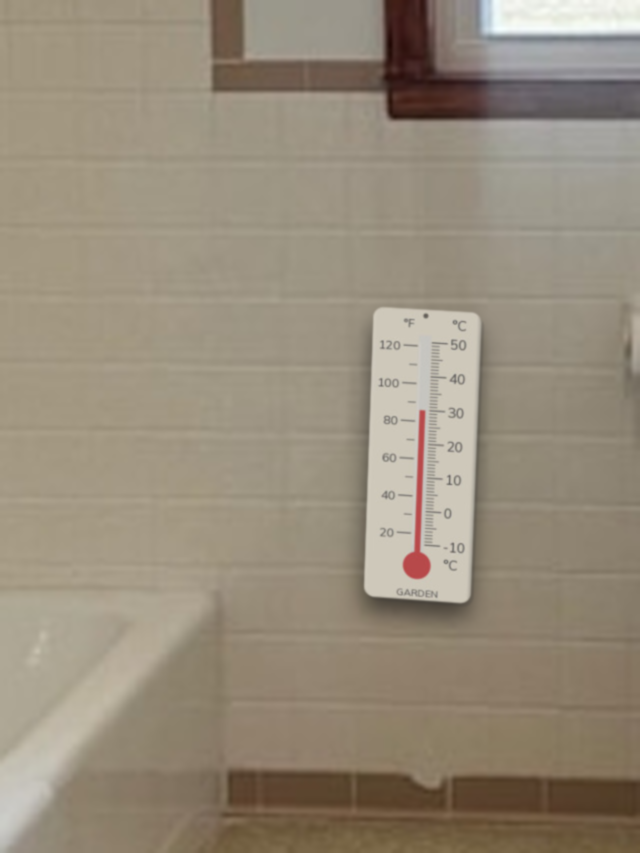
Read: {"value": 30, "unit": "°C"}
